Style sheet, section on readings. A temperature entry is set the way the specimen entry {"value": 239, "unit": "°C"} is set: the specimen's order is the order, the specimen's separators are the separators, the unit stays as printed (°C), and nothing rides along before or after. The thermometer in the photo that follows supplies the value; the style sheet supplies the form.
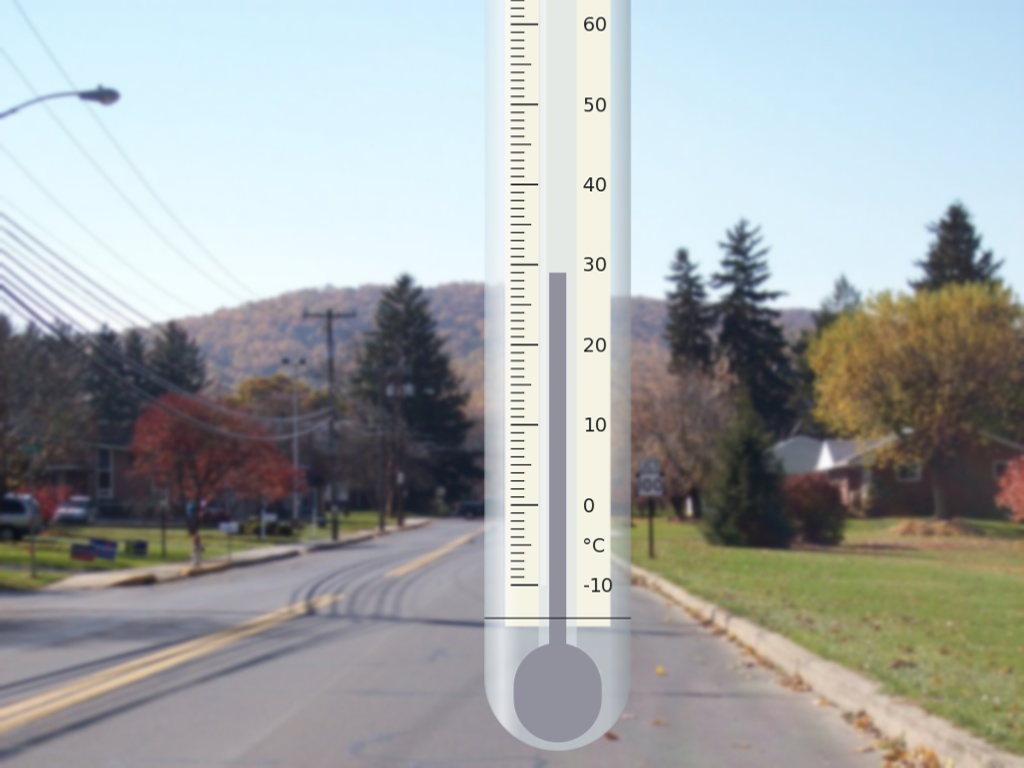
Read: {"value": 29, "unit": "°C"}
